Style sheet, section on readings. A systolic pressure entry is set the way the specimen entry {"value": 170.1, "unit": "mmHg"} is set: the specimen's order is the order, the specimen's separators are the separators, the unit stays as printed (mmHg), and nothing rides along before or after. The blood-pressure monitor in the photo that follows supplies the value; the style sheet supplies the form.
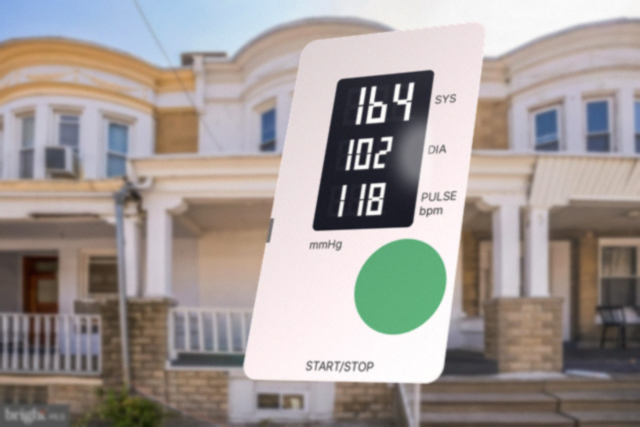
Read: {"value": 164, "unit": "mmHg"}
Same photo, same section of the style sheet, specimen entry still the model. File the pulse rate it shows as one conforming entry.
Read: {"value": 118, "unit": "bpm"}
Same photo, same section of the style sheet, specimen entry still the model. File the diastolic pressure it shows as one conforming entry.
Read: {"value": 102, "unit": "mmHg"}
